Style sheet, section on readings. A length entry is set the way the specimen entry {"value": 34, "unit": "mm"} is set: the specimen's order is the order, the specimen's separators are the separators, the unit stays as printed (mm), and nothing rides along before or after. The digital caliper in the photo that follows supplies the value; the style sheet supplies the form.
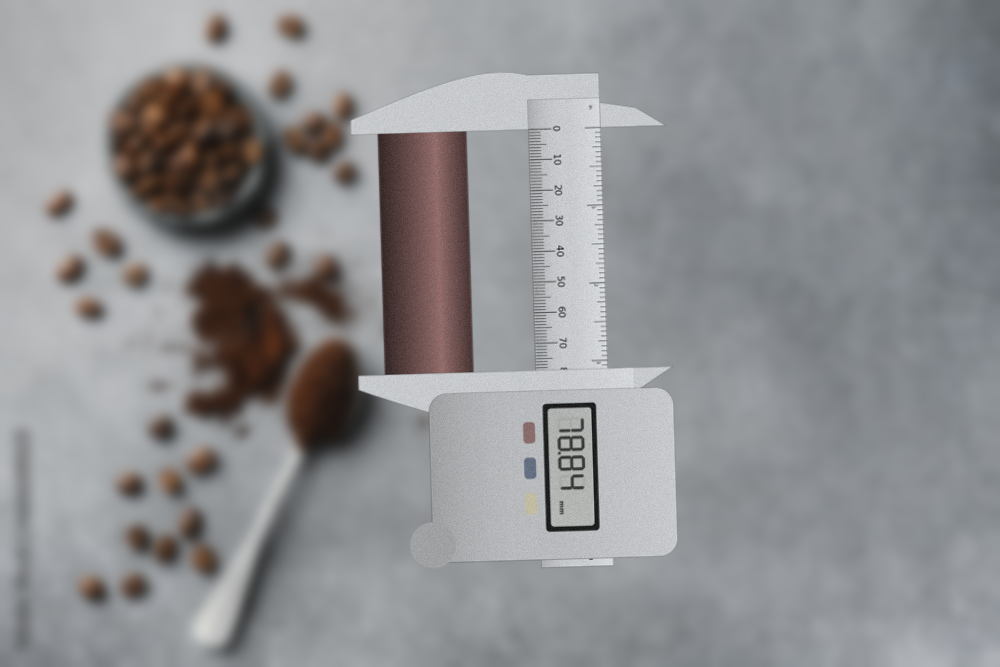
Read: {"value": 78.84, "unit": "mm"}
